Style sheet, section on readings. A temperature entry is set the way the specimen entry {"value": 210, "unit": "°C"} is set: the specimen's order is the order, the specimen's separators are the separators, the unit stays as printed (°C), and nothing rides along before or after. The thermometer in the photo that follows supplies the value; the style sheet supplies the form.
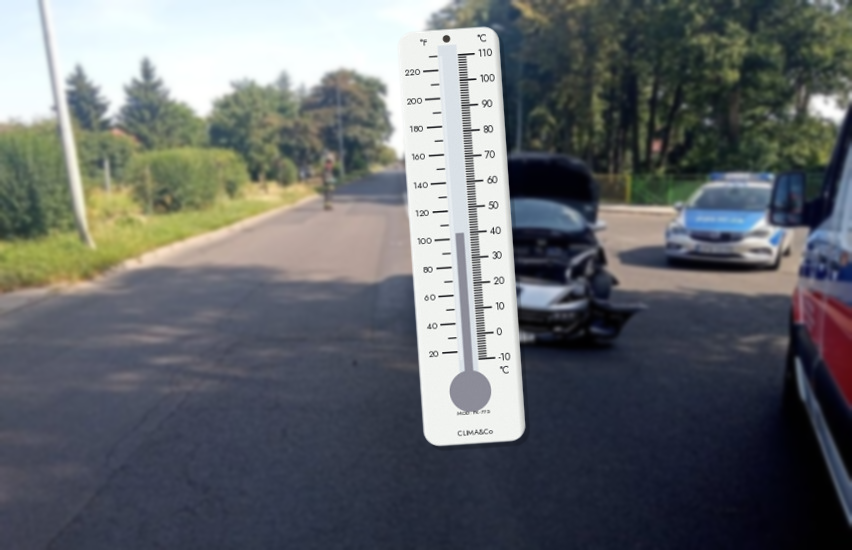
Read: {"value": 40, "unit": "°C"}
